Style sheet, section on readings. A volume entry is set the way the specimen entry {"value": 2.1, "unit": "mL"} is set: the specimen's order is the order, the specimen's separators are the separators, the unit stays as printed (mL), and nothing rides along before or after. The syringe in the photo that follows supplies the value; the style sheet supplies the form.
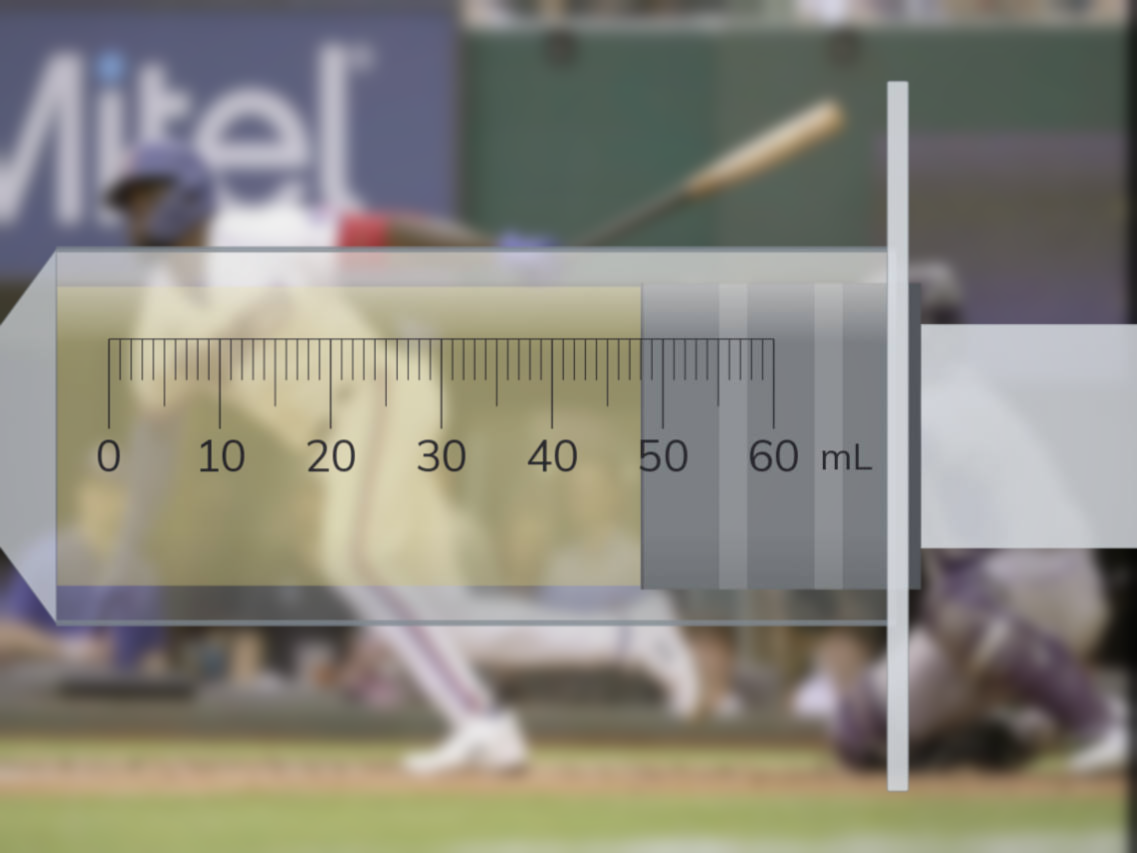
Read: {"value": 48, "unit": "mL"}
